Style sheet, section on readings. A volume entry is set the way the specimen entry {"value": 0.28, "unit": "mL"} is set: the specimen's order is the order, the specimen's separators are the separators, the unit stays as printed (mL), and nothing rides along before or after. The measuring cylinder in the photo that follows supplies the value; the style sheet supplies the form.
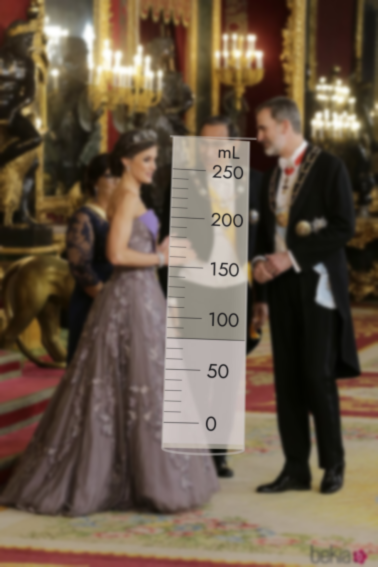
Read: {"value": 80, "unit": "mL"}
